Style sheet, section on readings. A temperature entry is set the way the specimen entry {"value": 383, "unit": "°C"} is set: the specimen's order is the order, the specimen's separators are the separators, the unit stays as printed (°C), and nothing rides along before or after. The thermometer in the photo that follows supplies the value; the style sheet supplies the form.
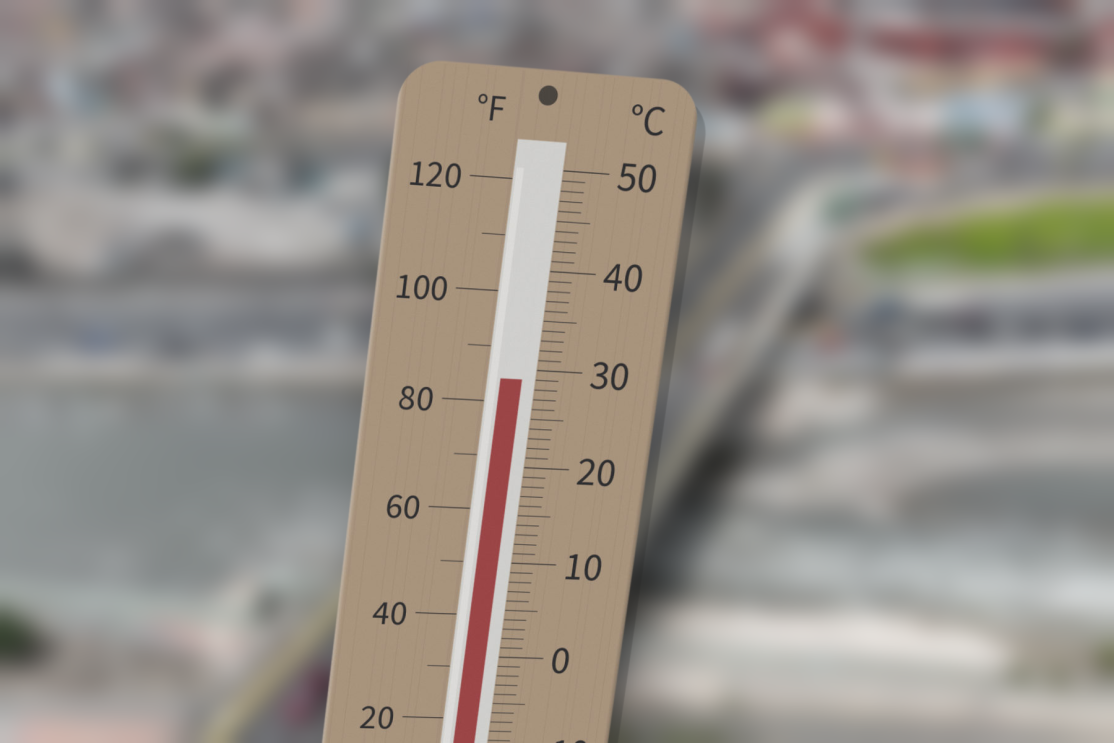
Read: {"value": 29, "unit": "°C"}
